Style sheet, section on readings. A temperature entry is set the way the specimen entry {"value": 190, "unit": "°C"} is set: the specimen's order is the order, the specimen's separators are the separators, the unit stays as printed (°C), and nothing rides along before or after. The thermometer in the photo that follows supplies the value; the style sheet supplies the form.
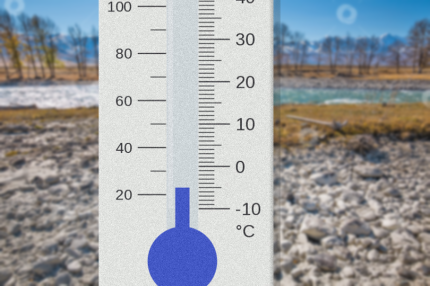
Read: {"value": -5, "unit": "°C"}
